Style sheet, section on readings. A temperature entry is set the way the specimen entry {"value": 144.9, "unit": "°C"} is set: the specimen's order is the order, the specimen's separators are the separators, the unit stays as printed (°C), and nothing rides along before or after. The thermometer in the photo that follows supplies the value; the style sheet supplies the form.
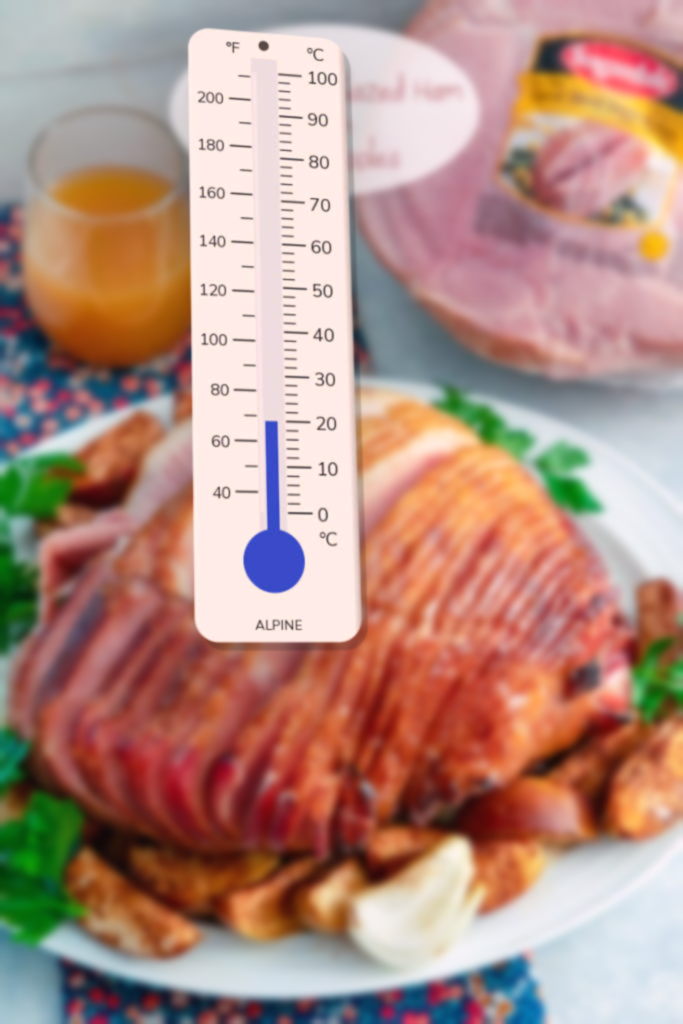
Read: {"value": 20, "unit": "°C"}
